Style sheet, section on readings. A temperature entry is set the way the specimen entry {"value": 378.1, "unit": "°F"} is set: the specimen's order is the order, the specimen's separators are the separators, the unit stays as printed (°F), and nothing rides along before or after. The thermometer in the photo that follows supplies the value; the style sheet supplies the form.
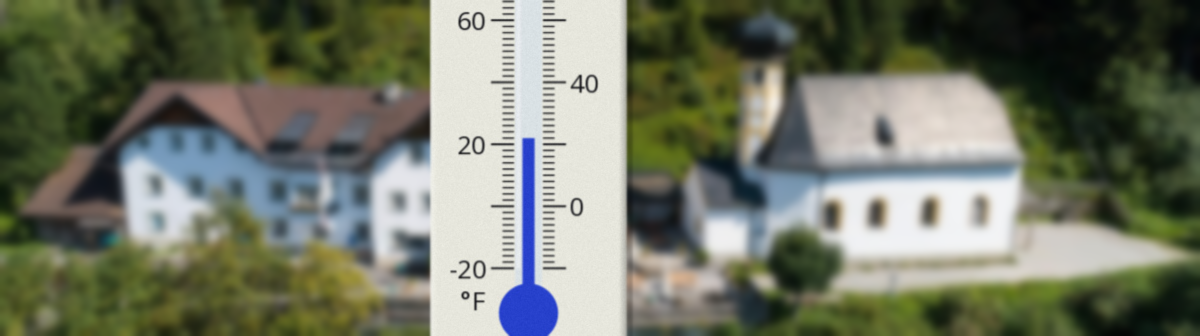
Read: {"value": 22, "unit": "°F"}
